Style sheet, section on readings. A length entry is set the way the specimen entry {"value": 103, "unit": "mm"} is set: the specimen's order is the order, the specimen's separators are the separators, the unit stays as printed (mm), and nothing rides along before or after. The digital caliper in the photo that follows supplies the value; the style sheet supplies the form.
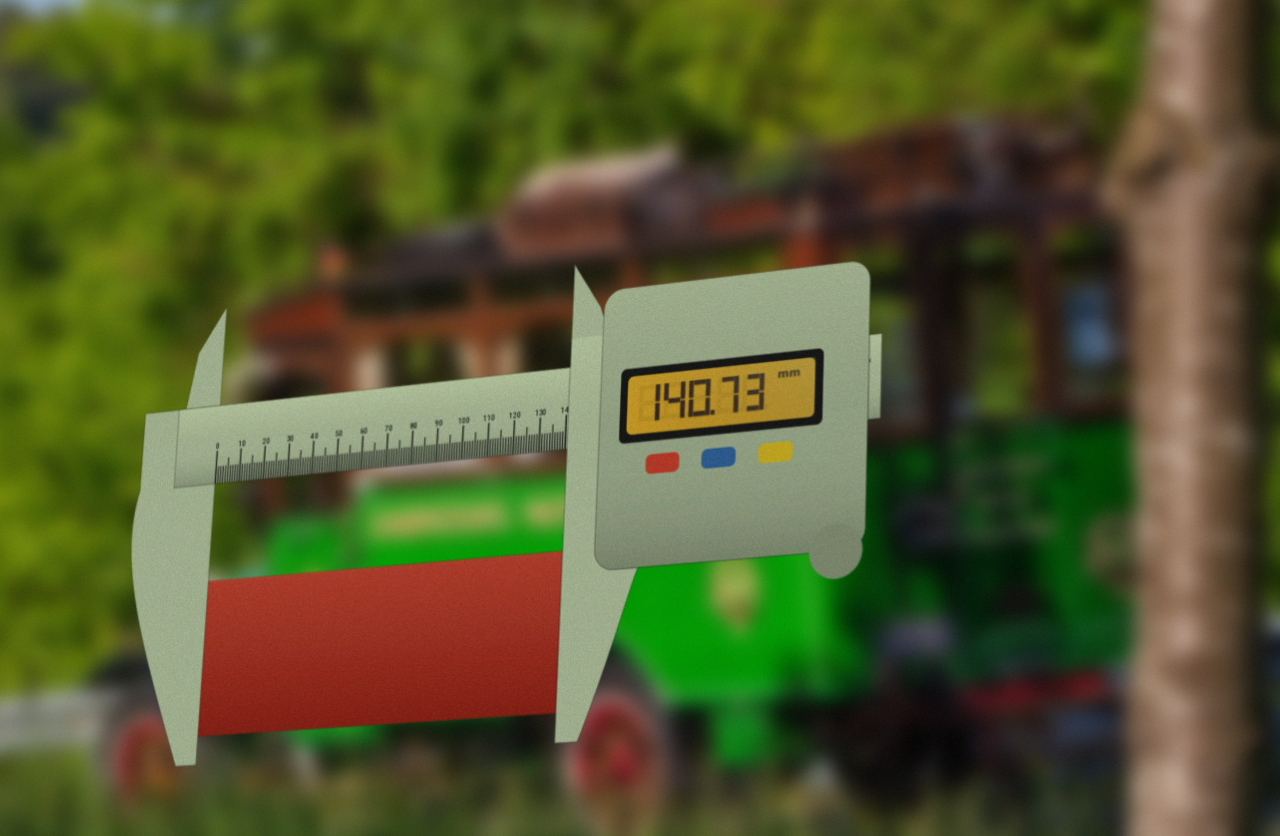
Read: {"value": 140.73, "unit": "mm"}
